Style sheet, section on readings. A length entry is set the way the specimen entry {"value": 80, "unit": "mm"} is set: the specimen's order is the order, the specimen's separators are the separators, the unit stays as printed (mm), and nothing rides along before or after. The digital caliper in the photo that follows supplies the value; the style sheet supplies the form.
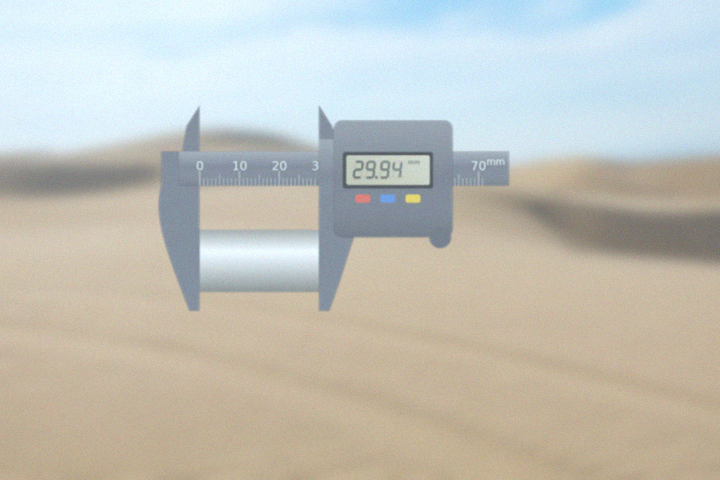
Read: {"value": 29.94, "unit": "mm"}
